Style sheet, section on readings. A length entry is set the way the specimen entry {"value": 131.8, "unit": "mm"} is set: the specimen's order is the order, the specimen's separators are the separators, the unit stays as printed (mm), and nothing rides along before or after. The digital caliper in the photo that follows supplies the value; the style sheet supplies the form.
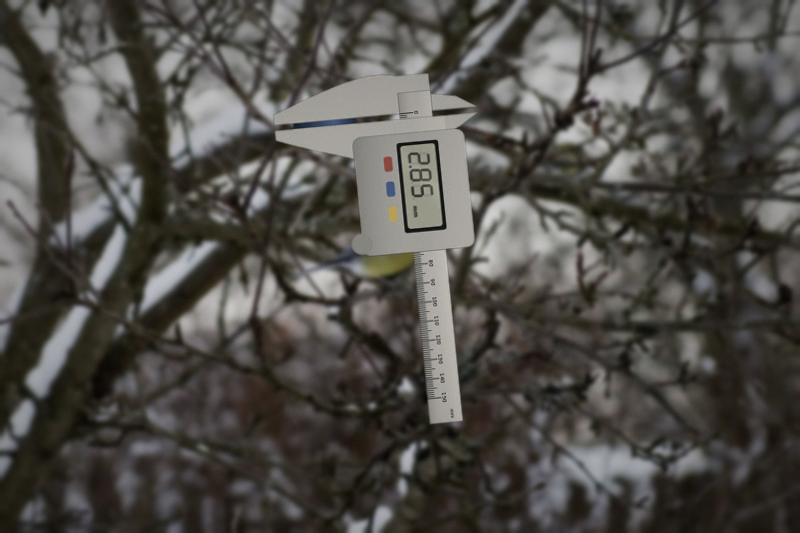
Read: {"value": 2.85, "unit": "mm"}
